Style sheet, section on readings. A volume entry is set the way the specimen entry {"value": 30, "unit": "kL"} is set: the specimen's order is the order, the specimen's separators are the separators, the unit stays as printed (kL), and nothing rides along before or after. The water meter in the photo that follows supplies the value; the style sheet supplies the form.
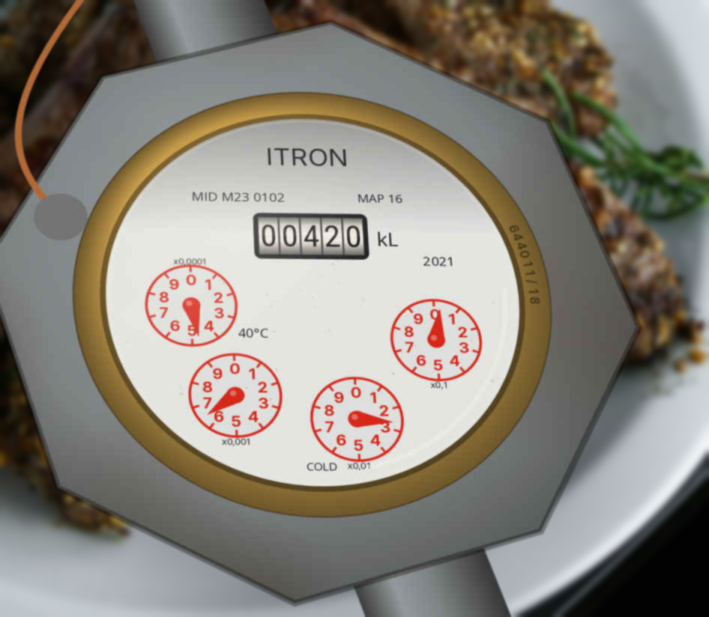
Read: {"value": 420.0264, "unit": "kL"}
